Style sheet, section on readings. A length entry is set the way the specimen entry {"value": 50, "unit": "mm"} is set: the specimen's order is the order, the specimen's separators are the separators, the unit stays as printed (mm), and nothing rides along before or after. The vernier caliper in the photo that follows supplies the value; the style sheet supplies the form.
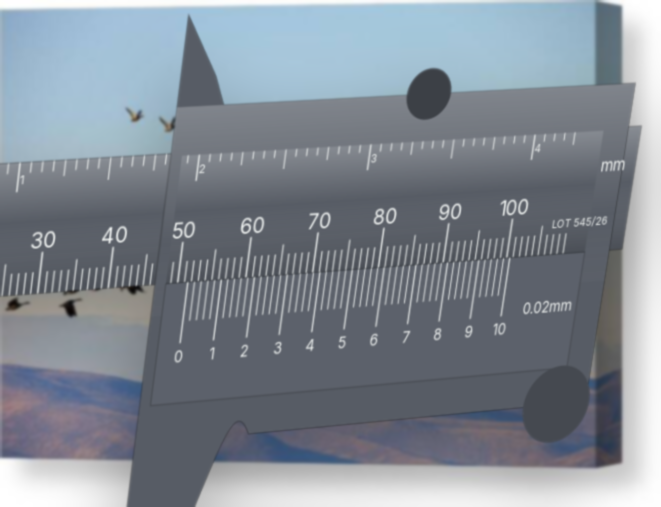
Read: {"value": 51.5, "unit": "mm"}
